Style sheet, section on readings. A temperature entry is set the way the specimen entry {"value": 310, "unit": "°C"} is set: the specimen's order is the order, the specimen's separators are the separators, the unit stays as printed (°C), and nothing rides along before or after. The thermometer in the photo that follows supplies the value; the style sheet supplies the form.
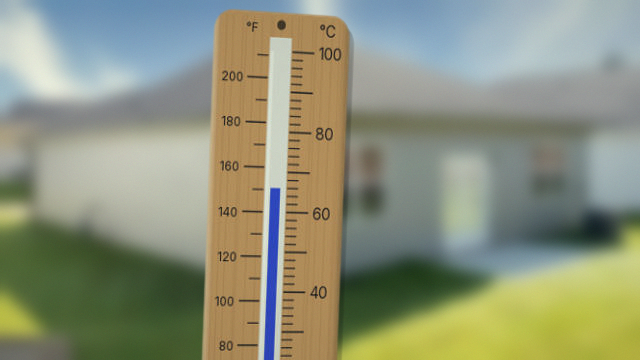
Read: {"value": 66, "unit": "°C"}
